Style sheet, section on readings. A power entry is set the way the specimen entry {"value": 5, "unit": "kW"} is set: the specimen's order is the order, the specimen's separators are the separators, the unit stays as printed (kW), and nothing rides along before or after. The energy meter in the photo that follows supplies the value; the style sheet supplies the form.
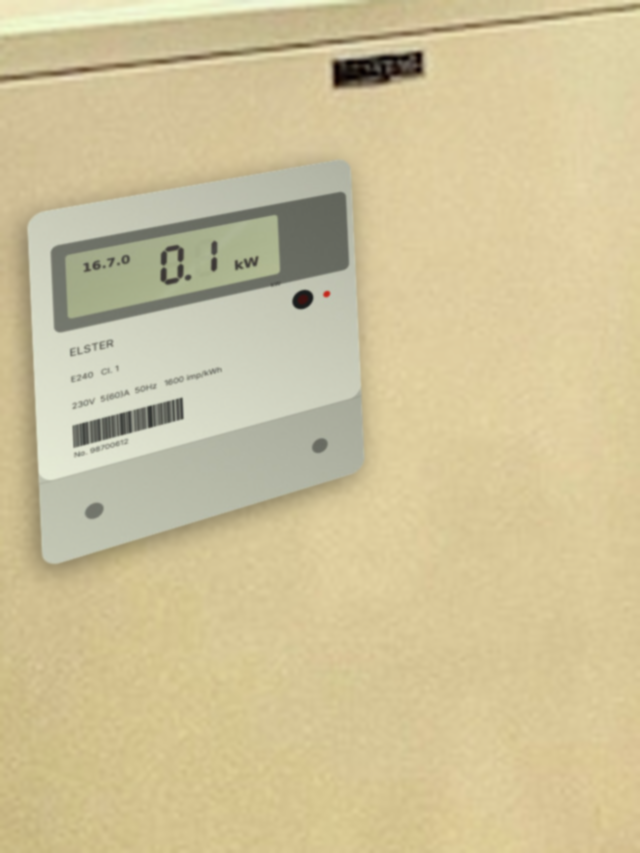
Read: {"value": 0.1, "unit": "kW"}
